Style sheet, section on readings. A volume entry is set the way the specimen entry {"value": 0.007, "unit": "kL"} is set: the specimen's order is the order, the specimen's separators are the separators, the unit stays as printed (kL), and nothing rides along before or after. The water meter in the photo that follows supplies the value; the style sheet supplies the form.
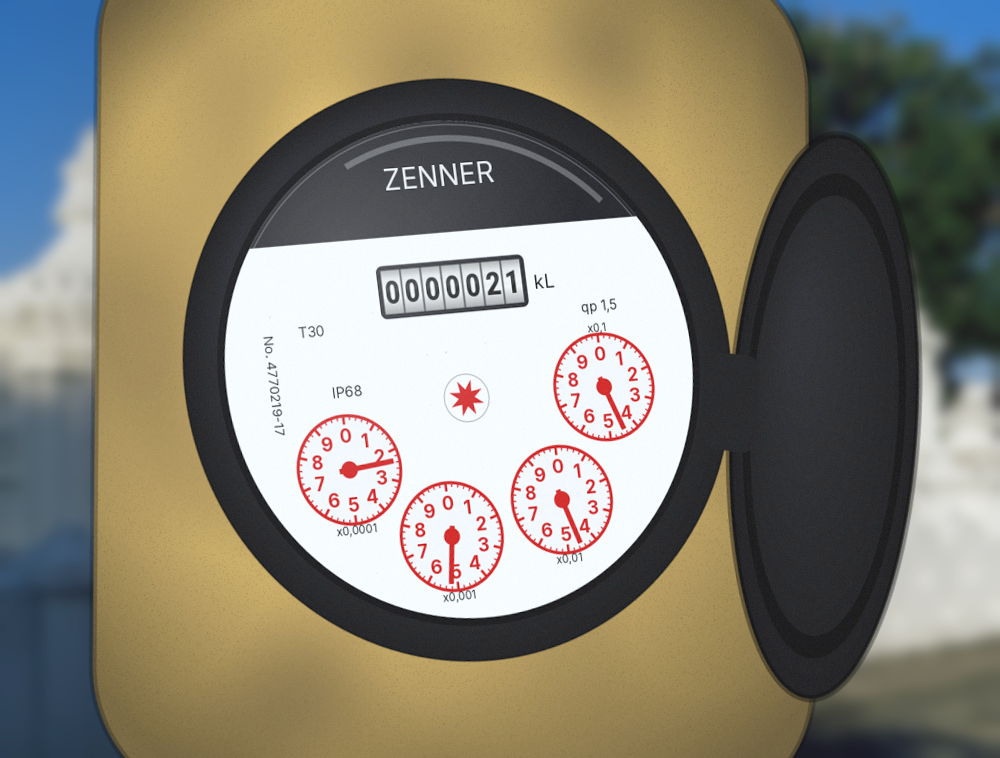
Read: {"value": 21.4452, "unit": "kL"}
